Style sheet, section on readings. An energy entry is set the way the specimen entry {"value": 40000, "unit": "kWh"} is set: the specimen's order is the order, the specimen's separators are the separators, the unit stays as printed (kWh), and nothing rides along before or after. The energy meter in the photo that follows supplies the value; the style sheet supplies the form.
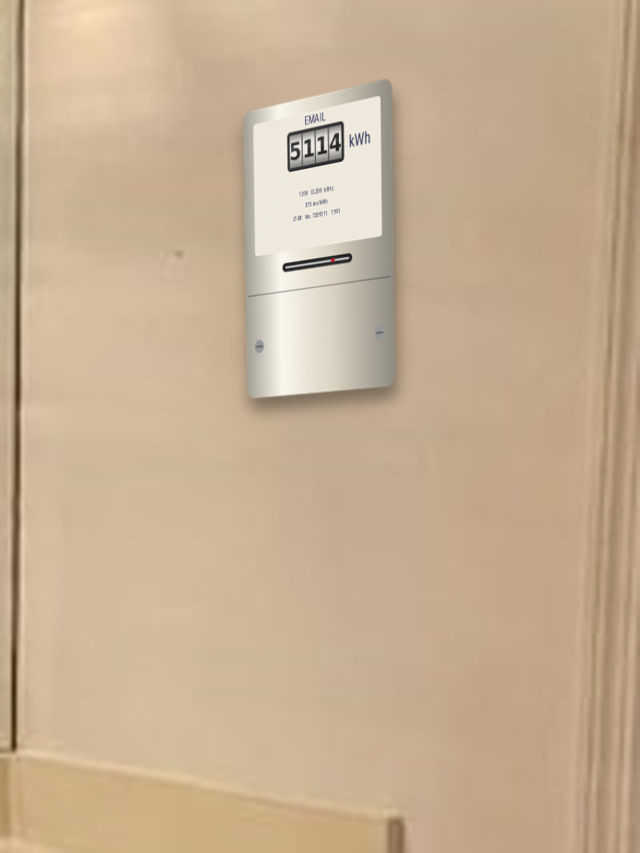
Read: {"value": 5114, "unit": "kWh"}
